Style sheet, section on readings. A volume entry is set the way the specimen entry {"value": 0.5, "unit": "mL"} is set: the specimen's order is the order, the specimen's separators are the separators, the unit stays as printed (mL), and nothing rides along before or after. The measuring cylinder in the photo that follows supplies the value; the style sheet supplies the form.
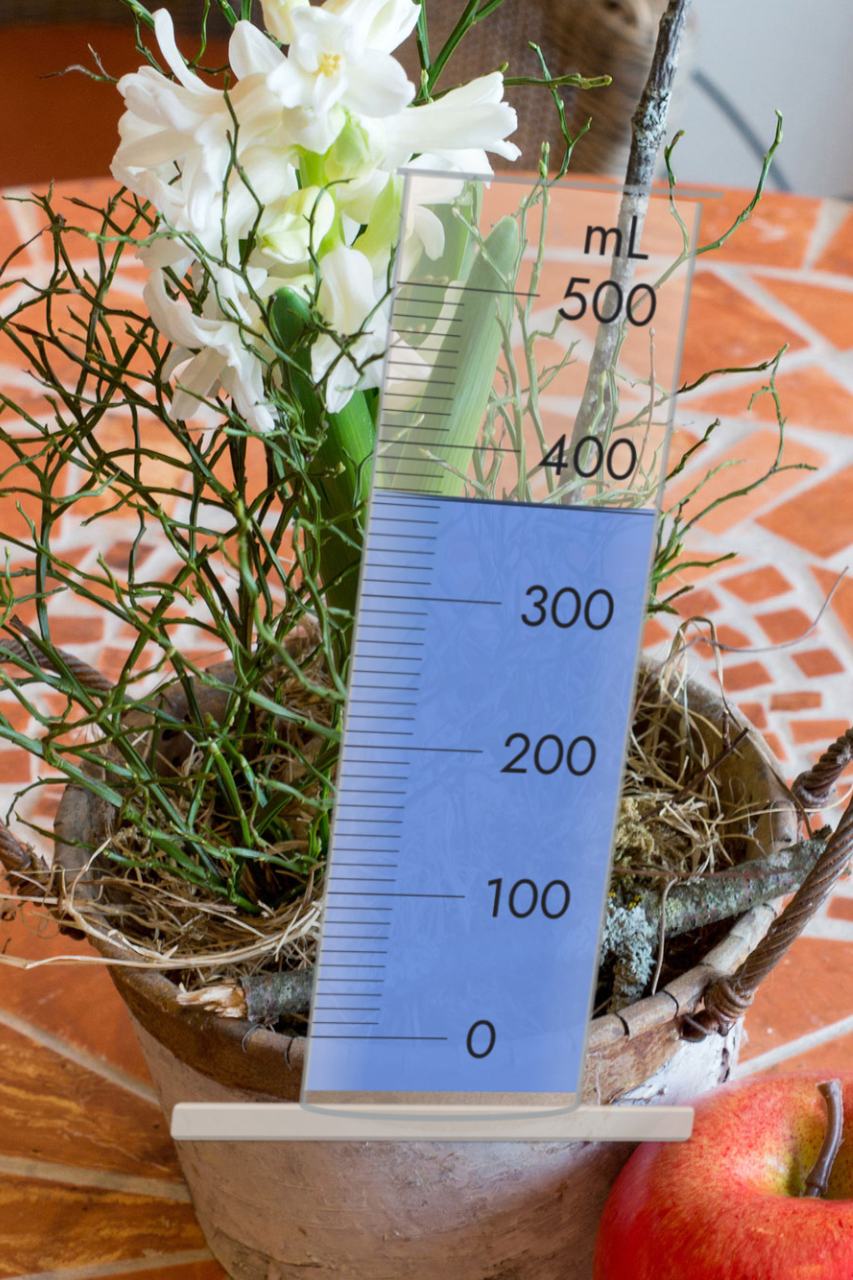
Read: {"value": 365, "unit": "mL"}
